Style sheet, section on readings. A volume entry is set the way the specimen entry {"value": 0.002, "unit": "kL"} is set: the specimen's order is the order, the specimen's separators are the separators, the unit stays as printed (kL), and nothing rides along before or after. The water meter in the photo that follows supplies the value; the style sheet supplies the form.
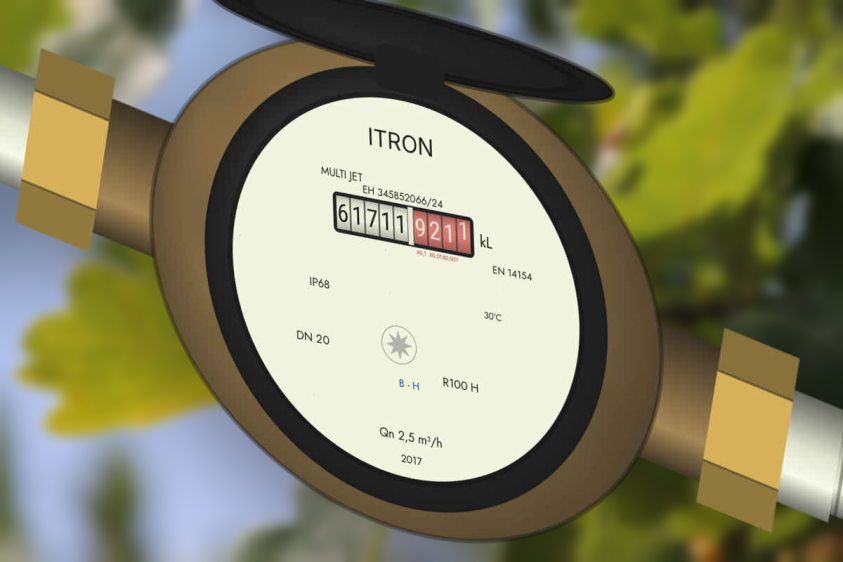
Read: {"value": 61711.9211, "unit": "kL"}
